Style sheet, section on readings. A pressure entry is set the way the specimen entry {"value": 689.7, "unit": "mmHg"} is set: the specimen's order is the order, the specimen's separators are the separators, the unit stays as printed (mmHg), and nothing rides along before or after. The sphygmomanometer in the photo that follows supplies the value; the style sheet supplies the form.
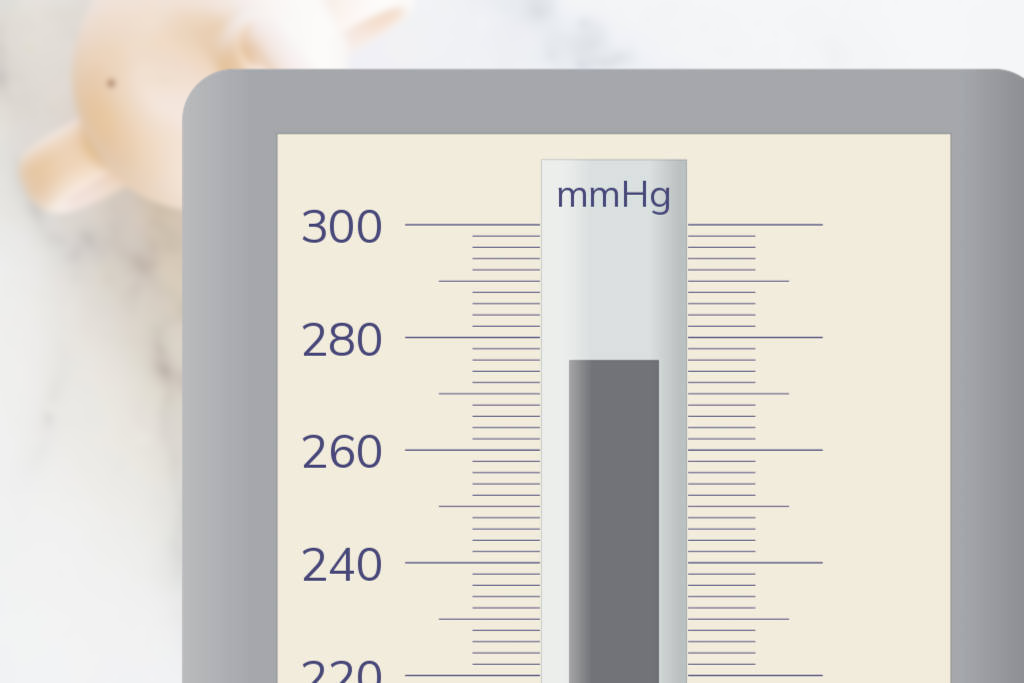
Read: {"value": 276, "unit": "mmHg"}
